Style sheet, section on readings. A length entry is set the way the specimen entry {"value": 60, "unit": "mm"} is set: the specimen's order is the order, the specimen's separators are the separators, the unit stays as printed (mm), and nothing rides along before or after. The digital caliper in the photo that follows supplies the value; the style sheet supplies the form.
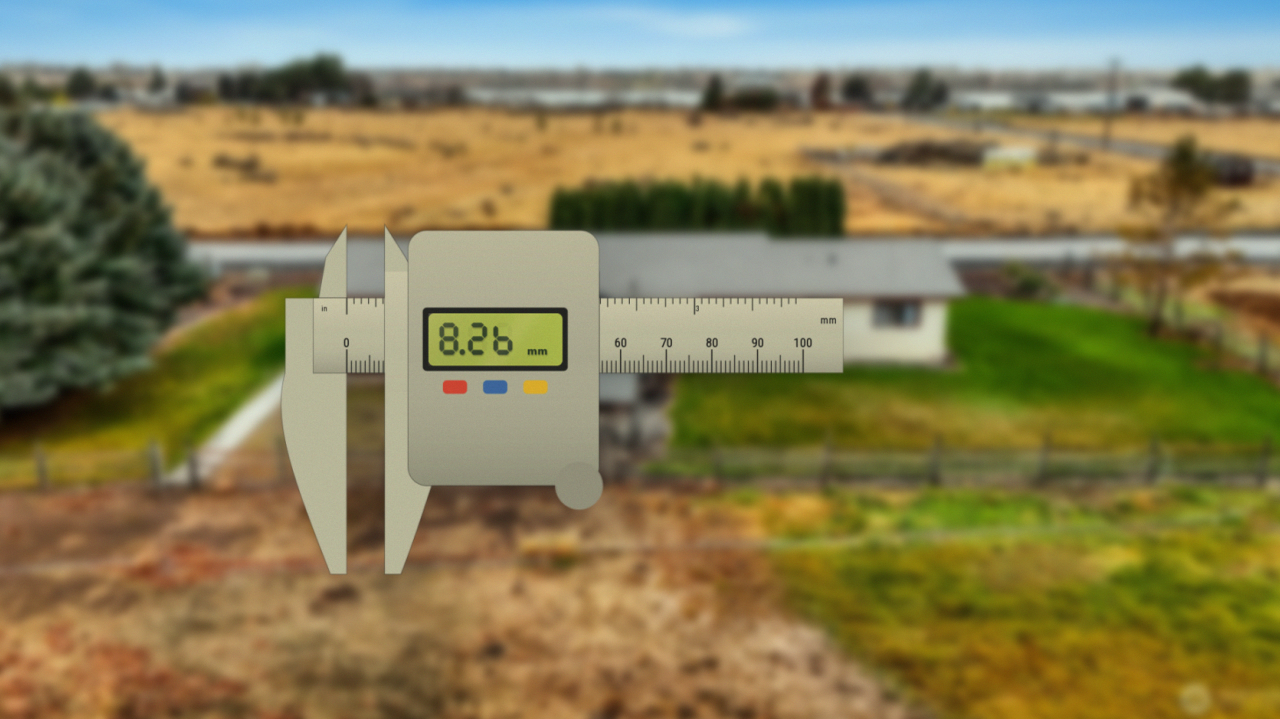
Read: {"value": 8.26, "unit": "mm"}
